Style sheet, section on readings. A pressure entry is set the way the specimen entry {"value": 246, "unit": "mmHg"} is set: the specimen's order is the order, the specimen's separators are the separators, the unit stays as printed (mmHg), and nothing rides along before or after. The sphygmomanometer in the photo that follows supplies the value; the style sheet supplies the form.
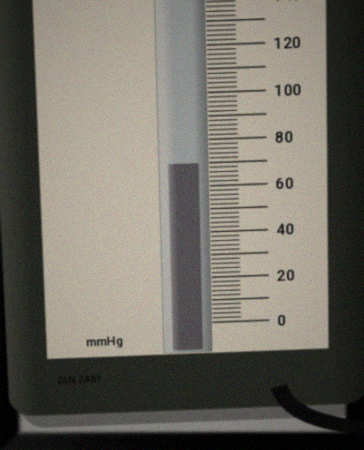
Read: {"value": 70, "unit": "mmHg"}
